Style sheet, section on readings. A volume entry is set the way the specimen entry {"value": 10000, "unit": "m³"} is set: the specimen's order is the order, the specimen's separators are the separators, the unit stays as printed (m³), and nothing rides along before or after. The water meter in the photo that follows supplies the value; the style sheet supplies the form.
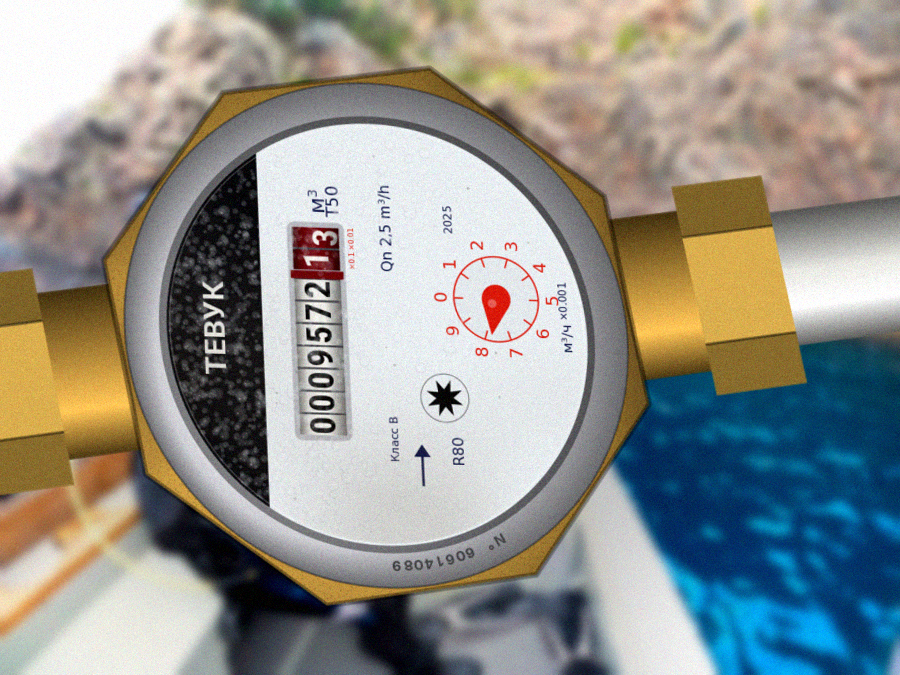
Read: {"value": 9572.127, "unit": "m³"}
